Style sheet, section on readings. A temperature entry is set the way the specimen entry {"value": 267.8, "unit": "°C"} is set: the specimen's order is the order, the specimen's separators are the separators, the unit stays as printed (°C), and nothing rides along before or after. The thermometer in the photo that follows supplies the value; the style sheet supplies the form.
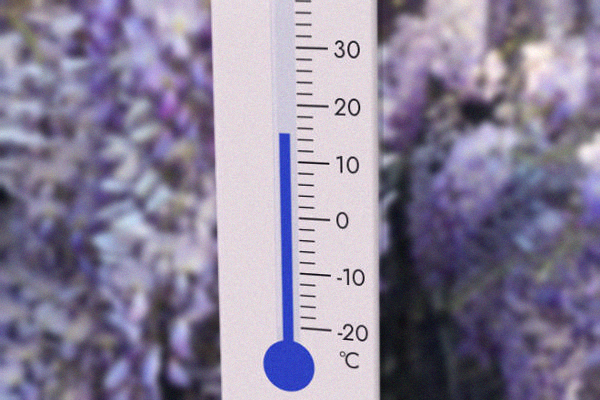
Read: {"value": 15, "unit": "°C"}
